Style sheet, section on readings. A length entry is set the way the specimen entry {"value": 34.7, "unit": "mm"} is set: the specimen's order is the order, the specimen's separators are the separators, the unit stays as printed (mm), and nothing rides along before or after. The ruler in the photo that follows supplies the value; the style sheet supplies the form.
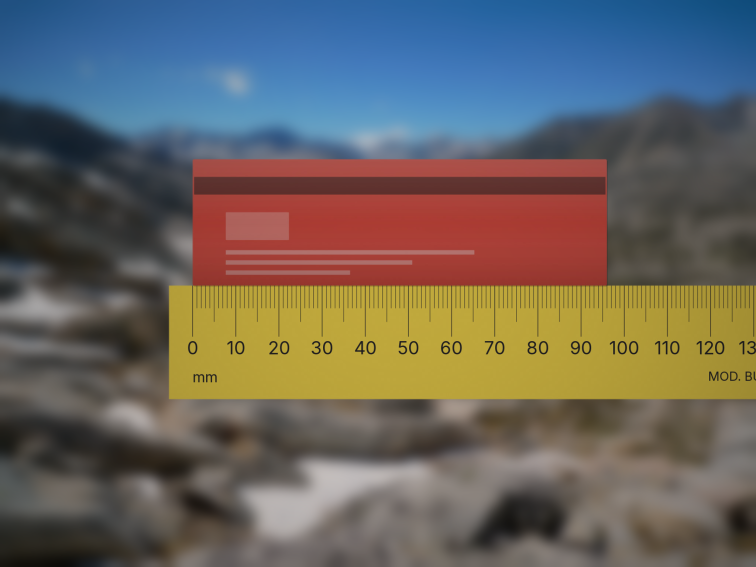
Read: {"value": 96, "unit": "mm"}
